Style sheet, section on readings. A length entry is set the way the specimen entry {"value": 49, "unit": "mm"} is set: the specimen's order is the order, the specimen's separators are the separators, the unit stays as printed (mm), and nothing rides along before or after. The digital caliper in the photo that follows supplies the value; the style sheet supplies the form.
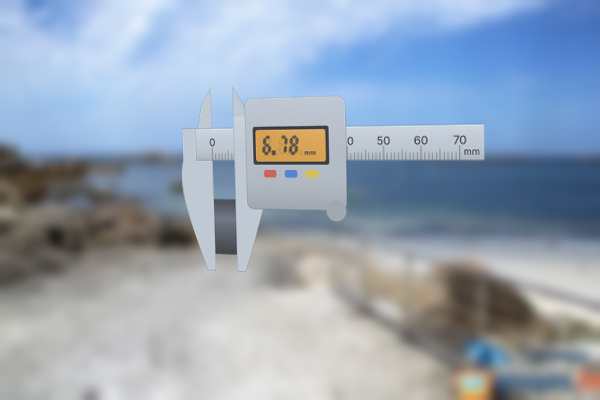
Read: {"value": 6.78, "unit": "mm"}
